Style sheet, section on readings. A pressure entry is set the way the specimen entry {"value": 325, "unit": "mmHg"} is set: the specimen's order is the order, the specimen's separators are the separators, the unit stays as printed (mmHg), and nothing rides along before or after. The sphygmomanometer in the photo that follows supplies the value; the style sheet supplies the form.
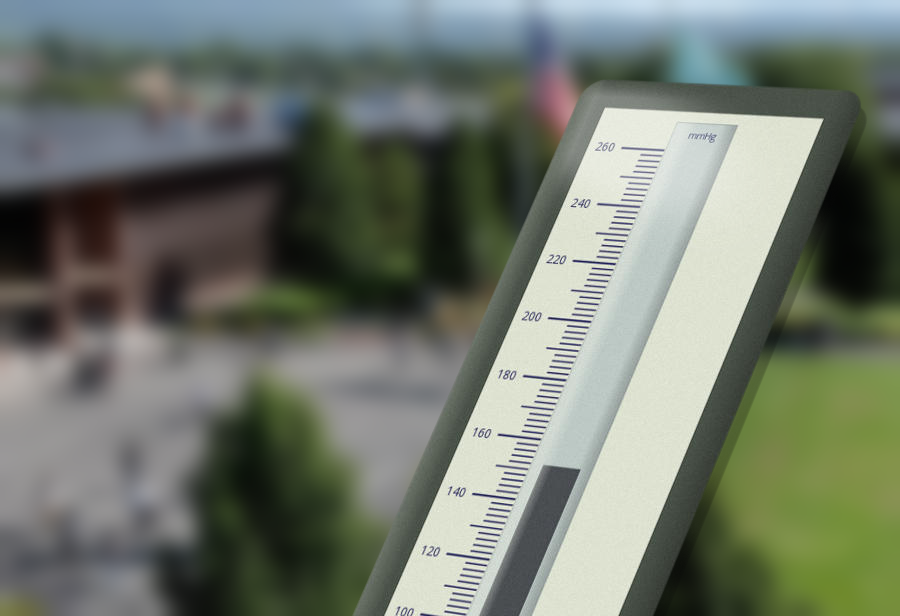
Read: {"value": 152, "unit": "mmHg"}
